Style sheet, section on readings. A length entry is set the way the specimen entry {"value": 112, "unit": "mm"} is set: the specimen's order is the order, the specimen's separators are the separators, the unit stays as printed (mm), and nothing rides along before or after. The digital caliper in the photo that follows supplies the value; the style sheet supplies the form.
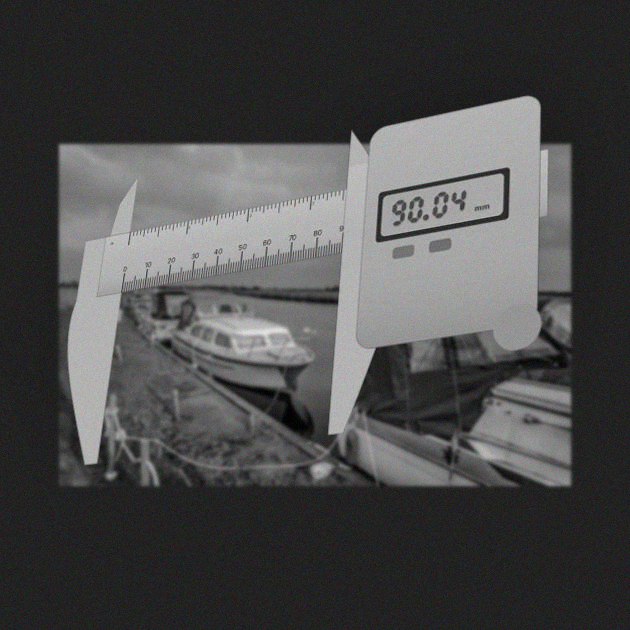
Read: {"value": 90.04, "unit": "mm"}
